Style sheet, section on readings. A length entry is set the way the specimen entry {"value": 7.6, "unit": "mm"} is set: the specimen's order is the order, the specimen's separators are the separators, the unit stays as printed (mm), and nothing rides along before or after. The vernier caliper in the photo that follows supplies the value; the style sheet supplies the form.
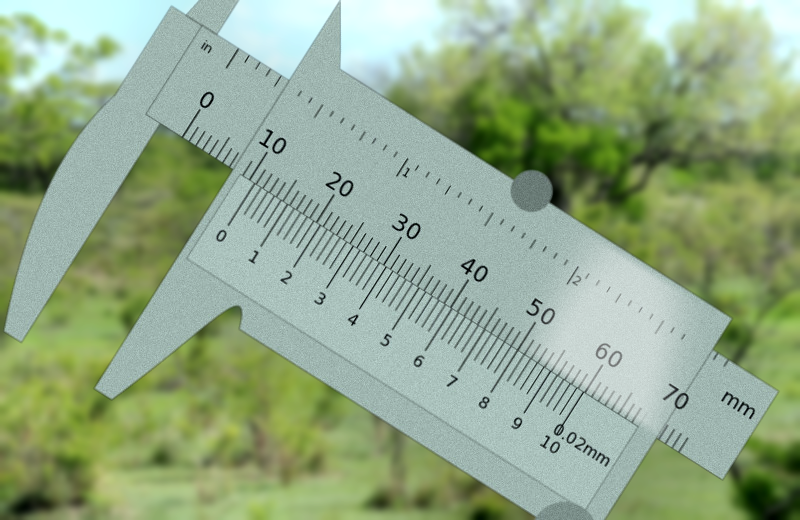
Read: {"value": 10.8, "unit": "mm"}
